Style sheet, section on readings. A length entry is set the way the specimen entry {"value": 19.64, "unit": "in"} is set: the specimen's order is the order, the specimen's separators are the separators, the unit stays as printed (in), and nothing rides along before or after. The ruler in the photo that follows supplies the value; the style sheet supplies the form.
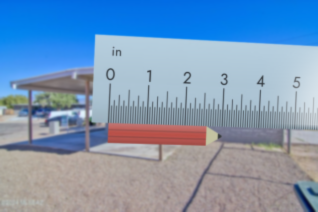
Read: {"value": 3, "unit": "in"}
